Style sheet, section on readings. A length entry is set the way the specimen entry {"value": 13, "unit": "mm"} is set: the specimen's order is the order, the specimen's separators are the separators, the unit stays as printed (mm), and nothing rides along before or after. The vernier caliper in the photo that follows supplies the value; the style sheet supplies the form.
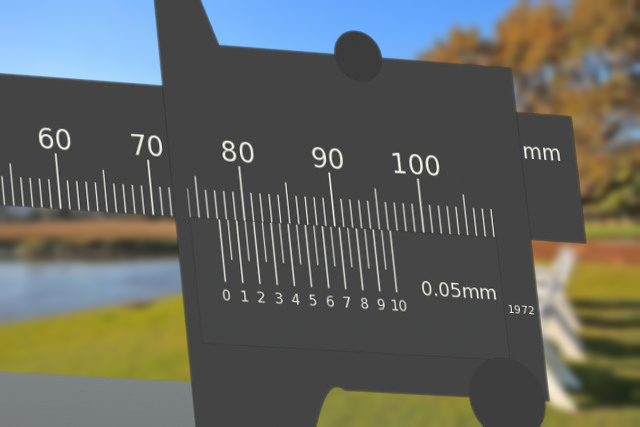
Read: {"value": 77.2, "unit": "mm"}
